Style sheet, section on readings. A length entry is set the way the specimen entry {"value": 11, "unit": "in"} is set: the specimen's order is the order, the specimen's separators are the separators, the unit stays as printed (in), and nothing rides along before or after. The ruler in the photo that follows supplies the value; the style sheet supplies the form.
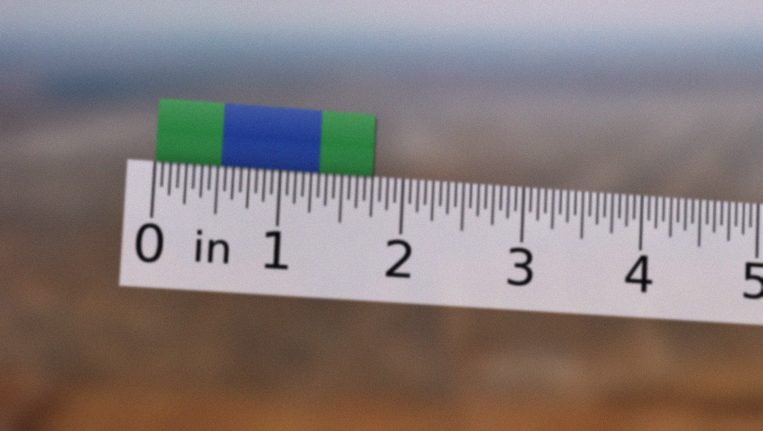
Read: {"value": 1.75, "unit": "in"}
